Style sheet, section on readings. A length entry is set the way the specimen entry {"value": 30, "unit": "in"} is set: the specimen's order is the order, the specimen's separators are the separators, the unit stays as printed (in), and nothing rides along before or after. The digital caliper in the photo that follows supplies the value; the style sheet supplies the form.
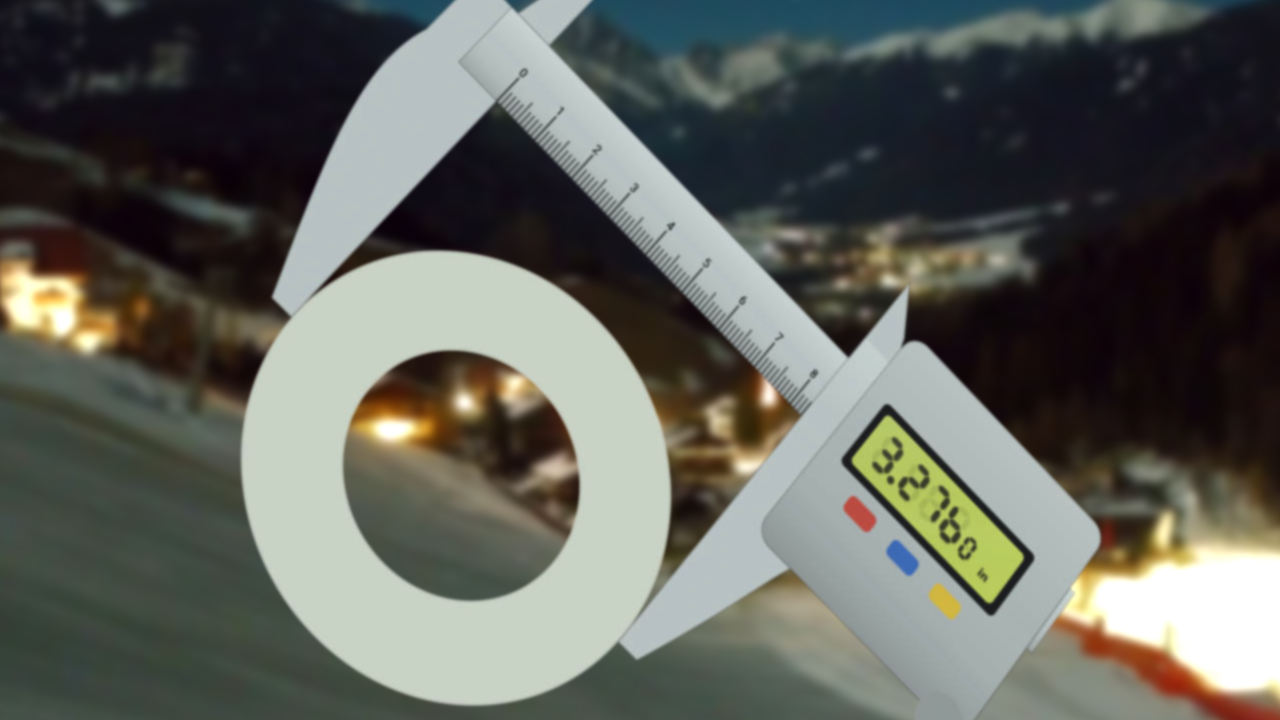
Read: {"value": 3.2760, "unit": "in"}
